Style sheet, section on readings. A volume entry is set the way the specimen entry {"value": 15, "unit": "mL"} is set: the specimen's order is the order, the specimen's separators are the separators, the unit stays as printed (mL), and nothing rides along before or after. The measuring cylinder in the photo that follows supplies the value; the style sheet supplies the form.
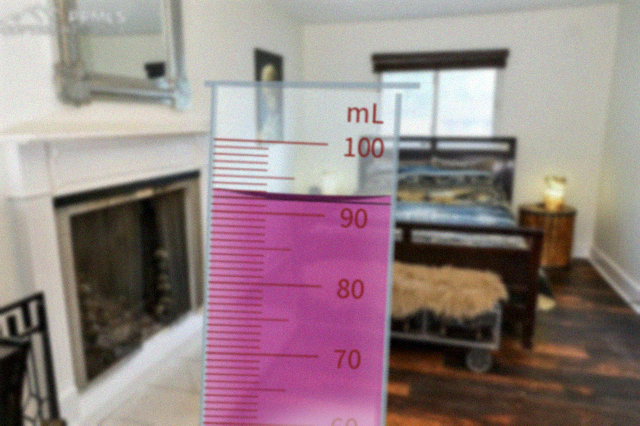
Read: {"value": 92, "unit": "mL"}
